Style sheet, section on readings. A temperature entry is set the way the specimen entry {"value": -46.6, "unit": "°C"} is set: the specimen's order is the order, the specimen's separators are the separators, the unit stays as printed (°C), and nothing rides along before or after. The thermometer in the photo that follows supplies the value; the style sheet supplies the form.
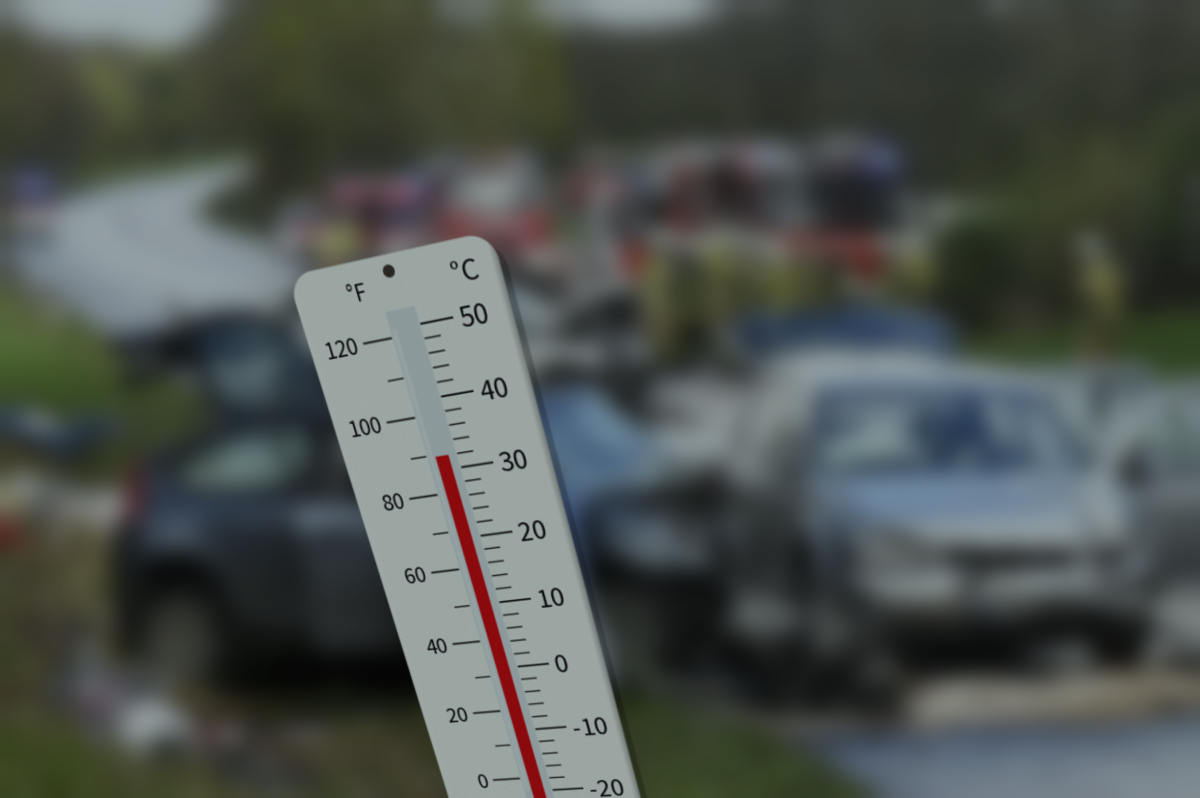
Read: {"value": 32, "unit": "°C"}
